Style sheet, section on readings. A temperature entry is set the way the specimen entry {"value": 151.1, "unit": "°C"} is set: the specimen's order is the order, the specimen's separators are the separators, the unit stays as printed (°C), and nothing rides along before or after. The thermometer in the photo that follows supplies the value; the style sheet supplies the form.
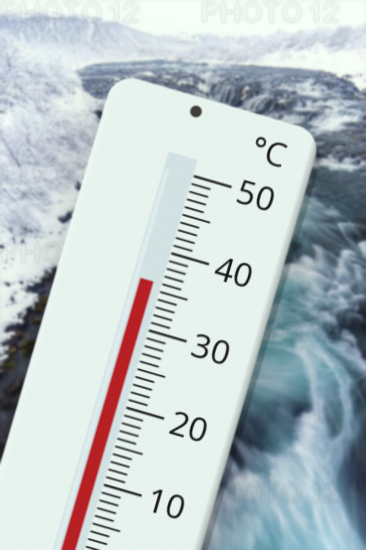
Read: {"value": 36, "unit": "°C"}
